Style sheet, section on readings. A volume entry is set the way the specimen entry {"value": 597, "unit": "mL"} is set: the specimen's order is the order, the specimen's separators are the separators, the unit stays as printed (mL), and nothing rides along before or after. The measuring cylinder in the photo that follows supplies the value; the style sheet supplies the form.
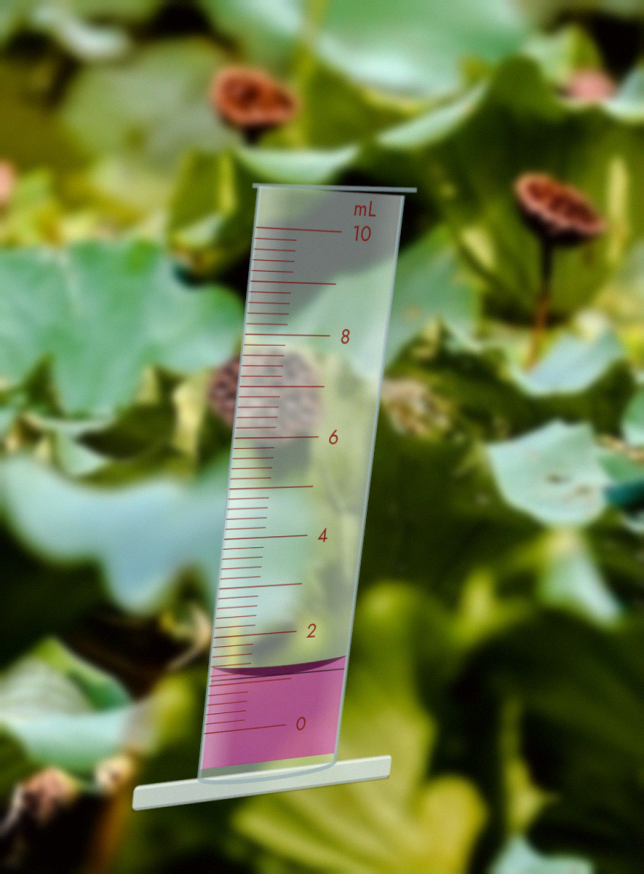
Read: {"value": 1.1, "unit": "mL"}
